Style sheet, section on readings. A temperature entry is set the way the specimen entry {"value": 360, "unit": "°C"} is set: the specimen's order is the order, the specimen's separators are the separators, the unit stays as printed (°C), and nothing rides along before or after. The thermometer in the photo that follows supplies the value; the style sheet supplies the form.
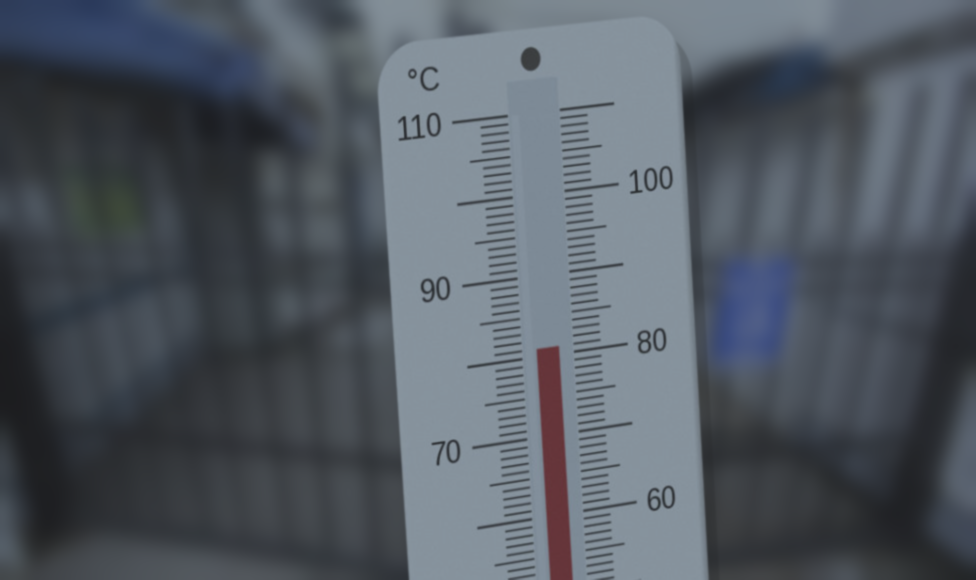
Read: {"value": 81, "unit": "°C"}
